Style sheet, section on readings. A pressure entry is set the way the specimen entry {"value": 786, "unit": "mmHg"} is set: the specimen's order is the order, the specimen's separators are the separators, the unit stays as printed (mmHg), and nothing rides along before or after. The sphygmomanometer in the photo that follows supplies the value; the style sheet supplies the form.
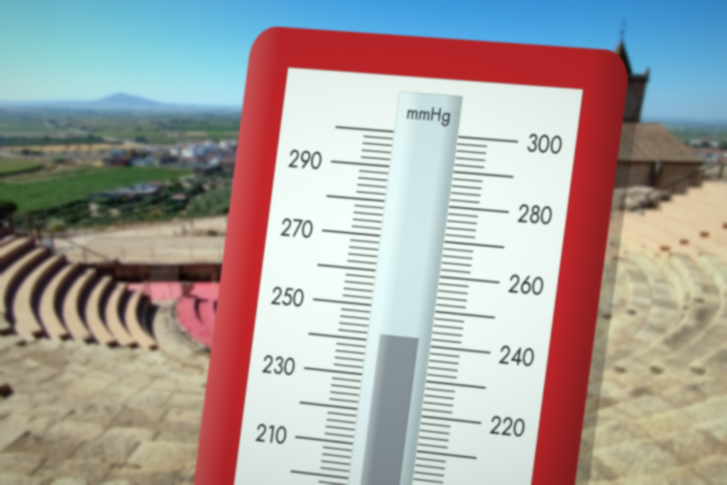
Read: {"value": 242, "unit": "mmHg"}
